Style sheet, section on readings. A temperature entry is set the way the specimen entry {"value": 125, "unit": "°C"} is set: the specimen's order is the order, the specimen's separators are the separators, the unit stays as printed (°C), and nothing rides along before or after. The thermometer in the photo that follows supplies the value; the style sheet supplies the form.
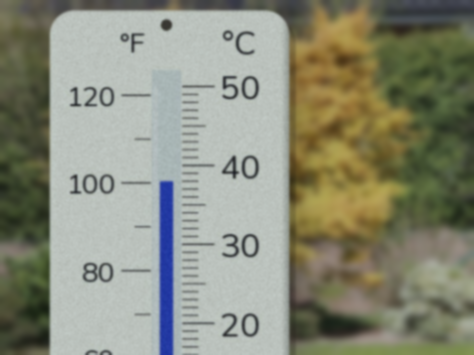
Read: {"value": 38, "unit": "°C"}
